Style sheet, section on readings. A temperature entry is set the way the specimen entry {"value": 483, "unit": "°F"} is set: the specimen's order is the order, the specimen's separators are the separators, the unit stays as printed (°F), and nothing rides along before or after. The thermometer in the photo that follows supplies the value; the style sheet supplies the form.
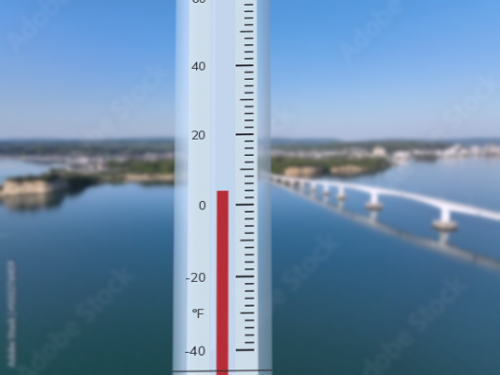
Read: {"value": 4, "unit": "°F"}
